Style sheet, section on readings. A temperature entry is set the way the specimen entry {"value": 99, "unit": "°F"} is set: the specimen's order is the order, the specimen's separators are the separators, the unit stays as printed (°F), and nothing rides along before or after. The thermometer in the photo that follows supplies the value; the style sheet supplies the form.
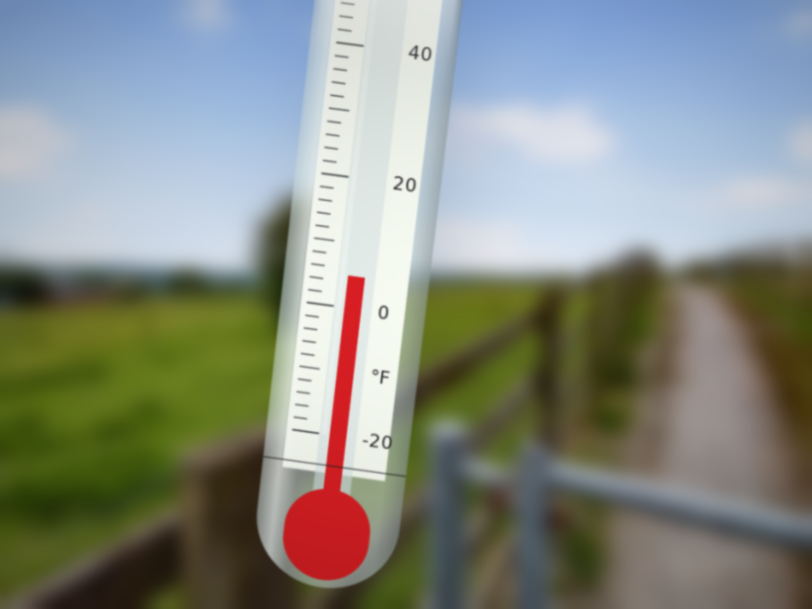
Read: {"value": 5, "unit": "°F"}
